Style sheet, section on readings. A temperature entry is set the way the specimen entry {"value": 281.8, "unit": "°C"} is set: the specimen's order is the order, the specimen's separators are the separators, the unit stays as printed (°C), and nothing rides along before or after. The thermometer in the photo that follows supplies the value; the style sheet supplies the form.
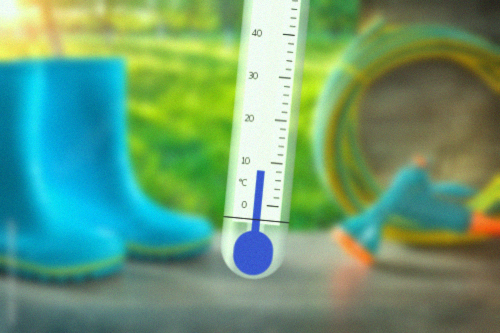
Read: {"value": 8, "unit": "°C"}
